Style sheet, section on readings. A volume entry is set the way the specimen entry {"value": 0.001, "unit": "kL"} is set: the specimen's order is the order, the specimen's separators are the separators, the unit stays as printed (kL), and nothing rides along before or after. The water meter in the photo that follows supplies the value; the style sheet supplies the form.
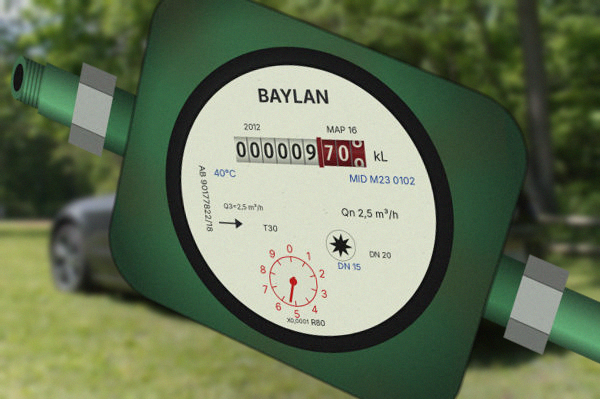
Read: {"value": 9.7085, "unit": "kL"}
